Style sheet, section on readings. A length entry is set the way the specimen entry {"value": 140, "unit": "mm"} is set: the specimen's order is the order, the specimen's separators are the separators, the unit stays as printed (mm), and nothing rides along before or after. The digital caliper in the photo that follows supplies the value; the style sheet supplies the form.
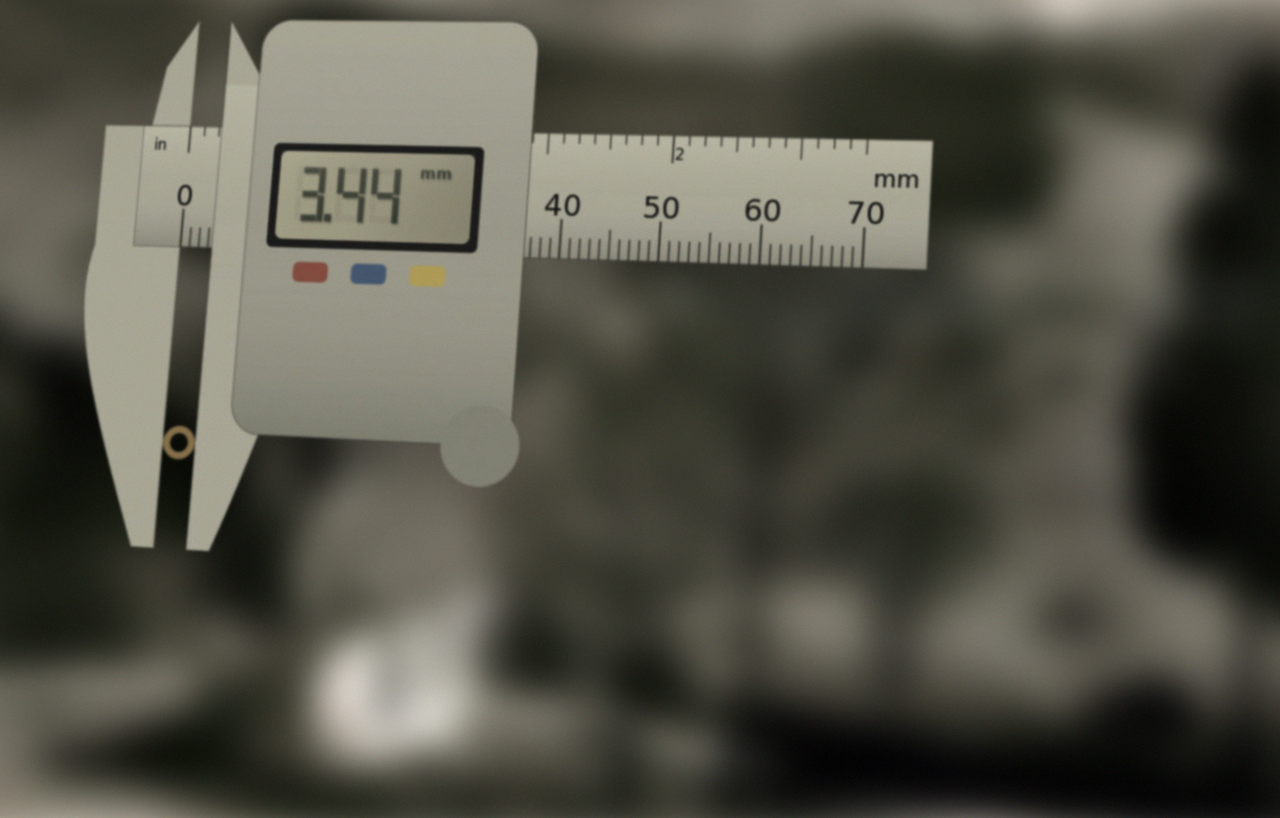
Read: {"value": 3.44, "unit": "mm"}
